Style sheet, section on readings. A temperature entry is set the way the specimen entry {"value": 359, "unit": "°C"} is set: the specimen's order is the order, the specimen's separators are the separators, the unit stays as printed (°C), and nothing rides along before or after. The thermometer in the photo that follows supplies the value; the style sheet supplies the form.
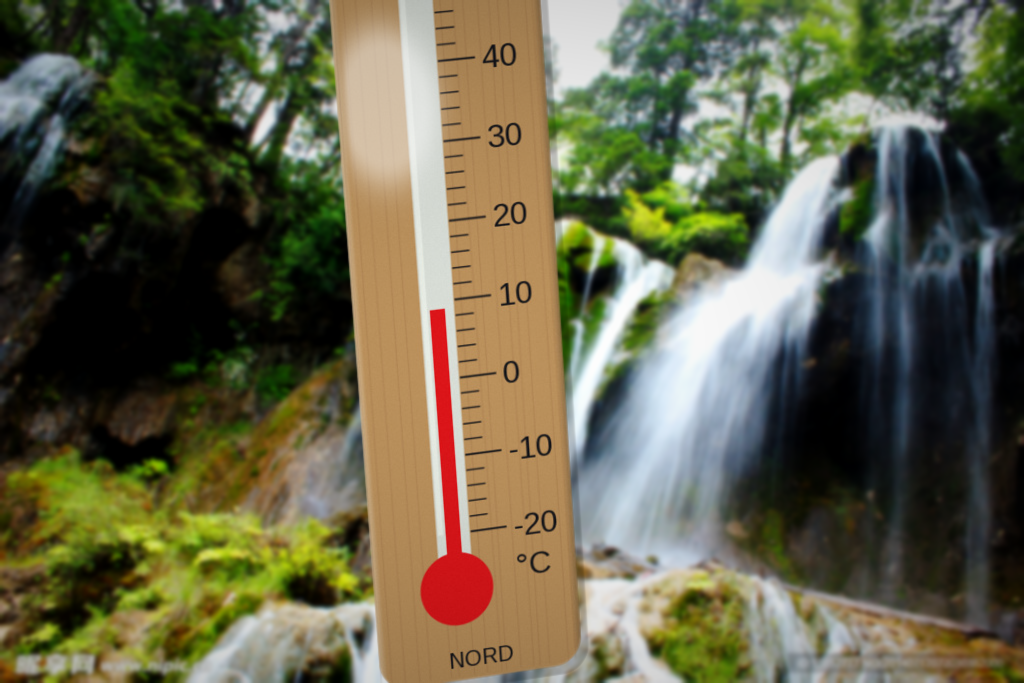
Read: {"value": 9, "unit": "°C"}
